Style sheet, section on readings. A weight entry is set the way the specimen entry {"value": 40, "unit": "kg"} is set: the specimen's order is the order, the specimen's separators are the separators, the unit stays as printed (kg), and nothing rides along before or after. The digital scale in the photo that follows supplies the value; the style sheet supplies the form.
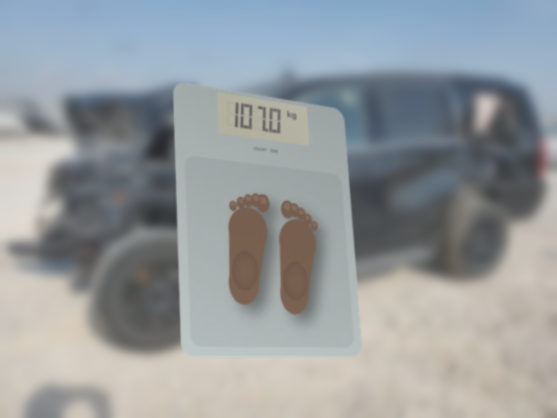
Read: {"value": 107.0, "unit": "kg"}
